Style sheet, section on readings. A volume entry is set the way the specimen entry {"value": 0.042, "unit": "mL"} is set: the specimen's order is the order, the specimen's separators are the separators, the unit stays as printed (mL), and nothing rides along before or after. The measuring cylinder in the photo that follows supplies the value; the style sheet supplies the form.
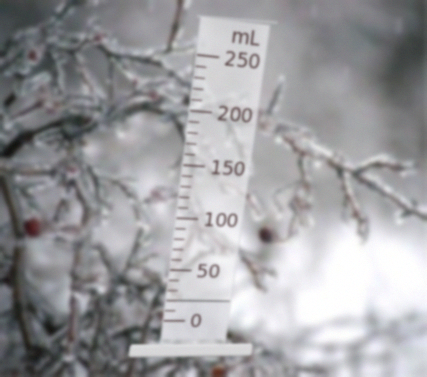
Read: {"value": 20, "unit": "mL"}
